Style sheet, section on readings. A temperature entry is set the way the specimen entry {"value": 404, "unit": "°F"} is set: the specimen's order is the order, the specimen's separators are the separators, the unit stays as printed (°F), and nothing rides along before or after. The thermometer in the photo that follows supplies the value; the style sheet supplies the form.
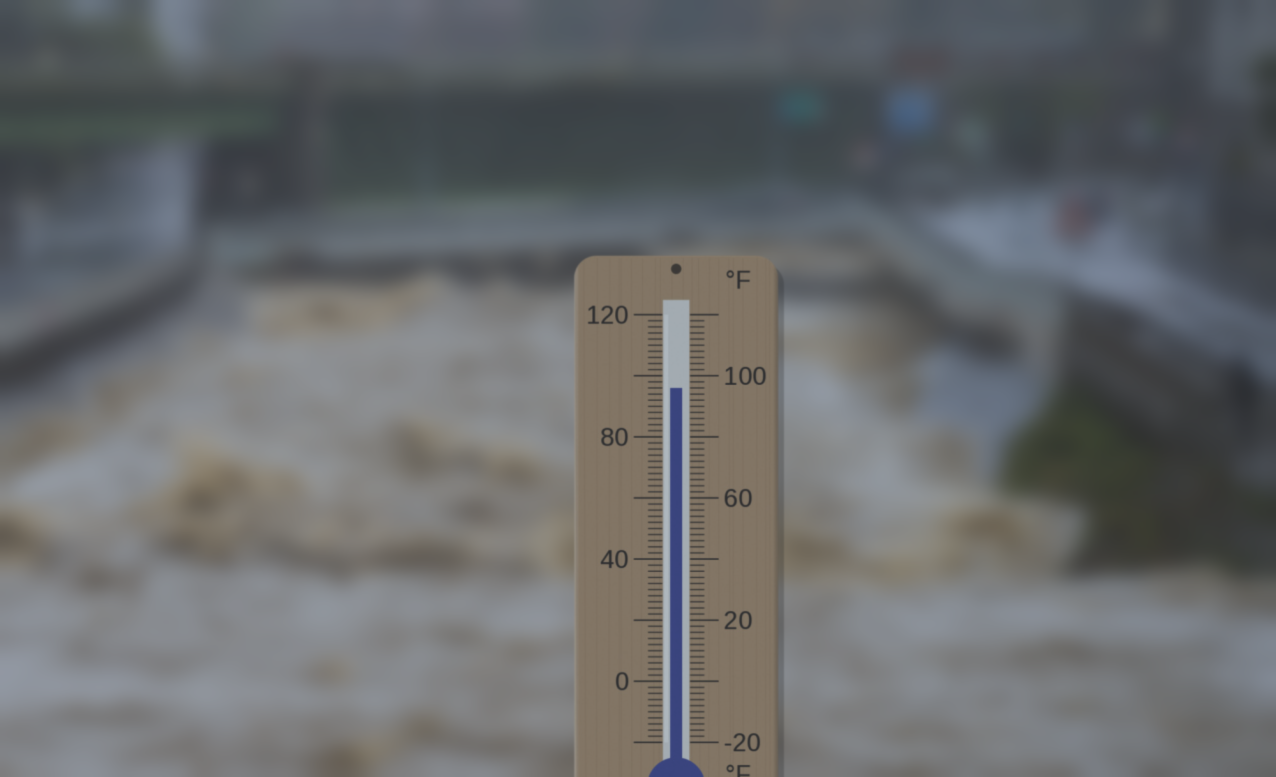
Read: {"value": 96, "unit": "°F"}
